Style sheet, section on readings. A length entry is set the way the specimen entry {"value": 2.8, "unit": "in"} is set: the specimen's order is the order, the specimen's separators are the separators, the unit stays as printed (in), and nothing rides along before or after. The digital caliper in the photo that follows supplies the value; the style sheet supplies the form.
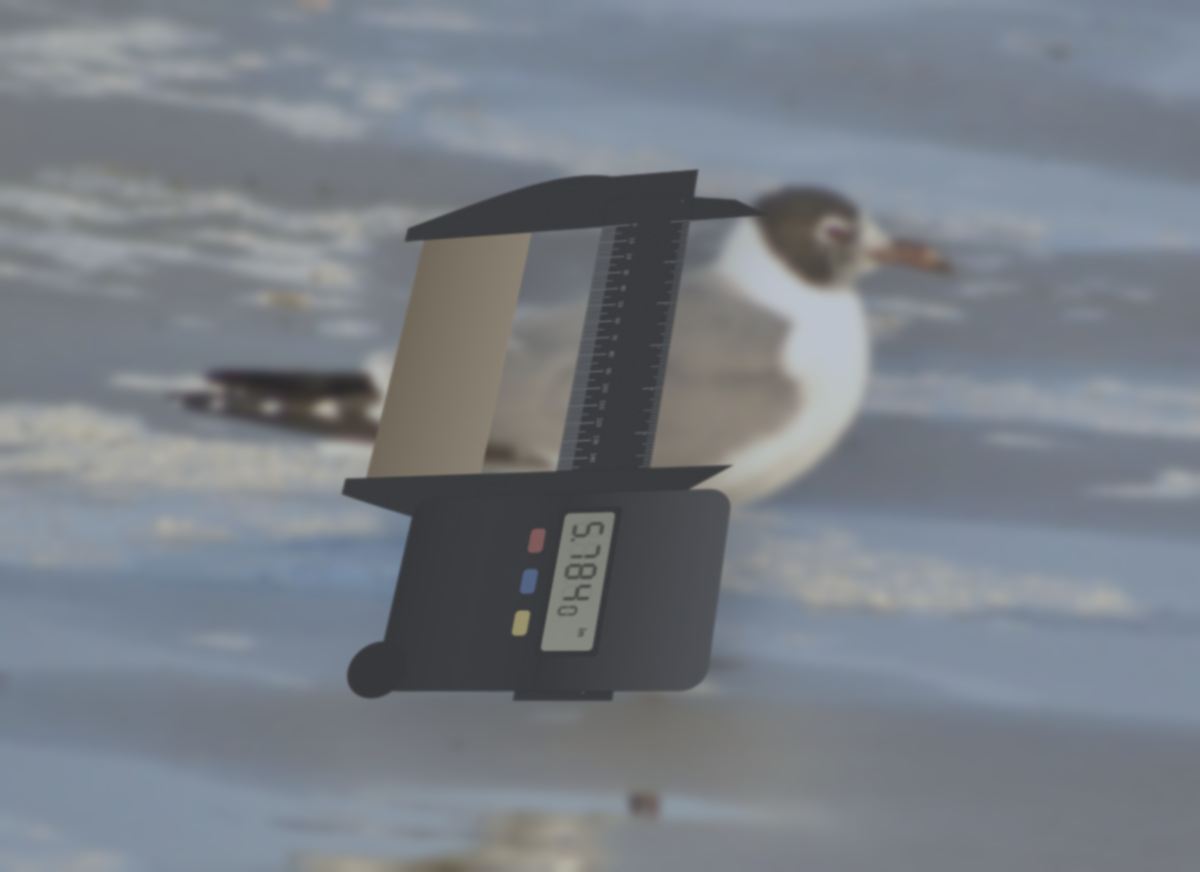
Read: {"value": 5.7840, "unit": "in"}
